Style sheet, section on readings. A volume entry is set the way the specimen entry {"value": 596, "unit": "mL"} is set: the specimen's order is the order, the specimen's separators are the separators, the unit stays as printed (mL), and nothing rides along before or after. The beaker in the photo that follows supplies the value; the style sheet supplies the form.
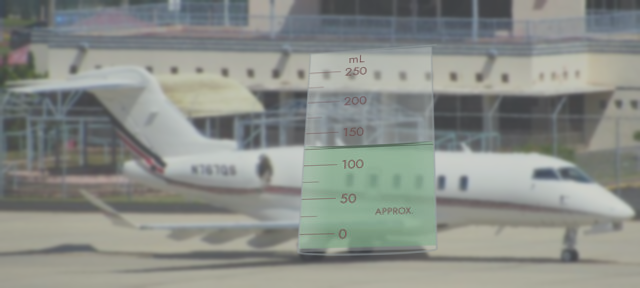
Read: {"value": 125, "unit": "mL"}
